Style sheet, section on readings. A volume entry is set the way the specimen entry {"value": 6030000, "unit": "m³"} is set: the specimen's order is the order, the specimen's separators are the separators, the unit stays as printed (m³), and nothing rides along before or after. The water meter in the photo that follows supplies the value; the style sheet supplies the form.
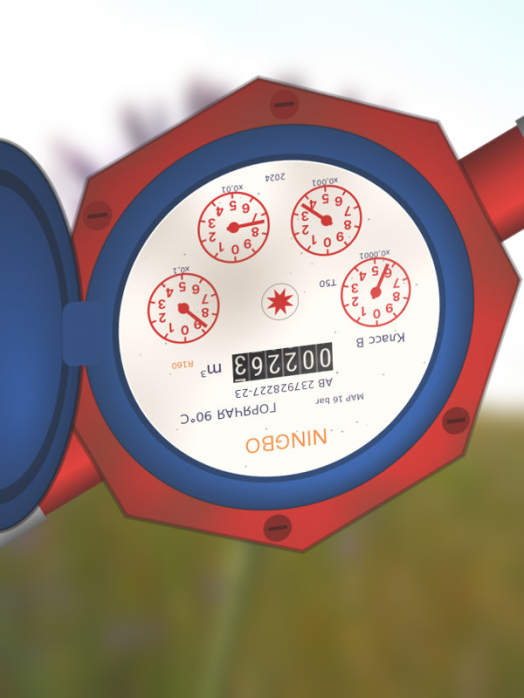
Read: {"value": 2262.8735, "unit": "m³"}
